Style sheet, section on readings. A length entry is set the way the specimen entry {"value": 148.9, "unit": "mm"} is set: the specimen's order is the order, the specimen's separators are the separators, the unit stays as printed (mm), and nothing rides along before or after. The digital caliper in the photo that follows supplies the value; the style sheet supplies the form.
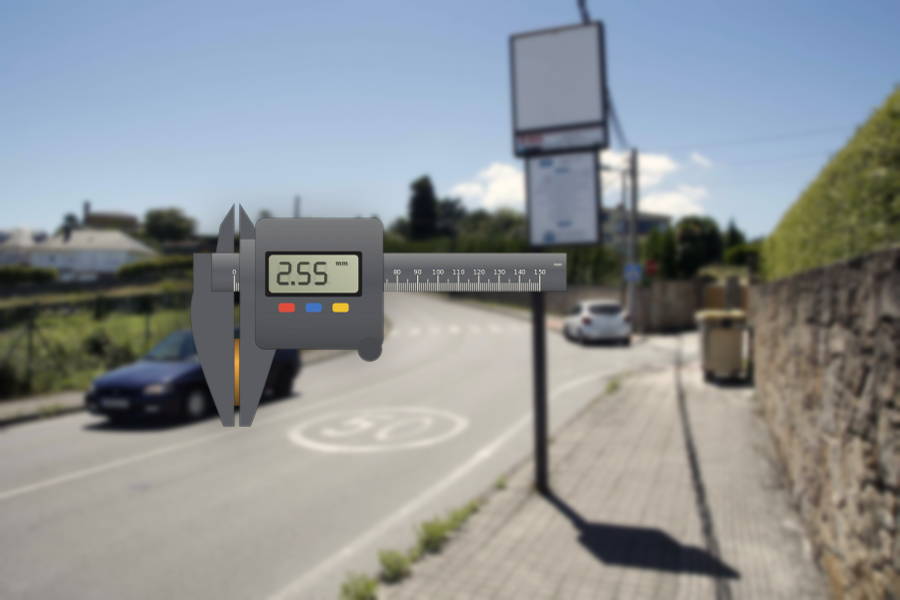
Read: {"value": 2.55, "unit": "mm"}
